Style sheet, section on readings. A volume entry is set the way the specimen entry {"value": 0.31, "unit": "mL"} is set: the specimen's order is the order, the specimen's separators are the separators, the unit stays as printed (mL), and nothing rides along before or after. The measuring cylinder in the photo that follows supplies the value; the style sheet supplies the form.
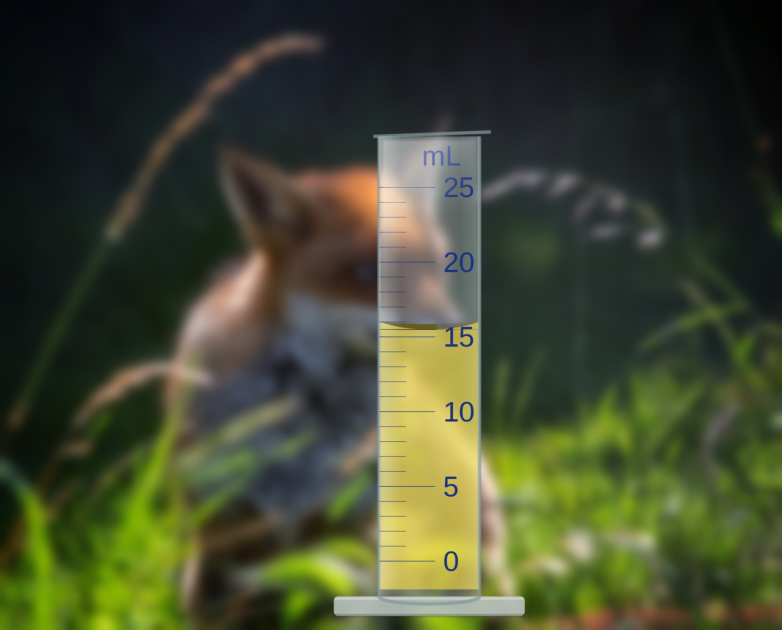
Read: {"value": 15.5, "unit": "mL"}
